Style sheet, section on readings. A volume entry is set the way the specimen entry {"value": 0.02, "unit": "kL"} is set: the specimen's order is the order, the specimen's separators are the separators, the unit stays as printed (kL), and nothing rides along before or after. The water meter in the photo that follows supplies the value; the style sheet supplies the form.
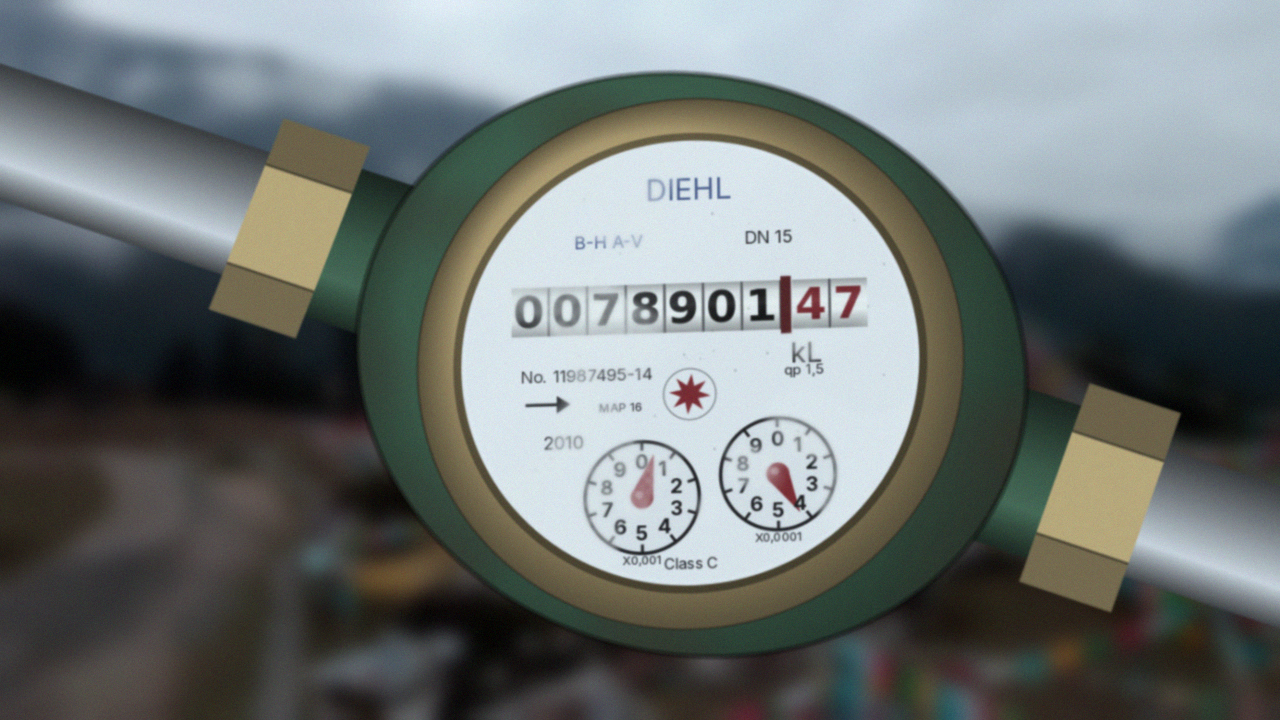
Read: {"value": 78901.4704, "unit": "kL"}
